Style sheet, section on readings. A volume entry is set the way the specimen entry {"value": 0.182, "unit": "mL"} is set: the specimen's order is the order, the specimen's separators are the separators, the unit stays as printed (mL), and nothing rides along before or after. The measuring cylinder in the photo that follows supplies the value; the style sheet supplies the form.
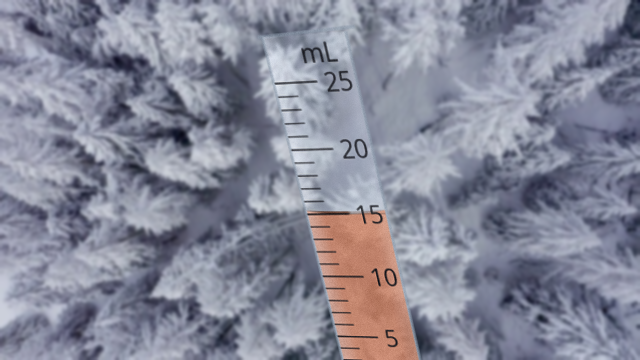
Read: {"value": 15, "unit": "mL"}
